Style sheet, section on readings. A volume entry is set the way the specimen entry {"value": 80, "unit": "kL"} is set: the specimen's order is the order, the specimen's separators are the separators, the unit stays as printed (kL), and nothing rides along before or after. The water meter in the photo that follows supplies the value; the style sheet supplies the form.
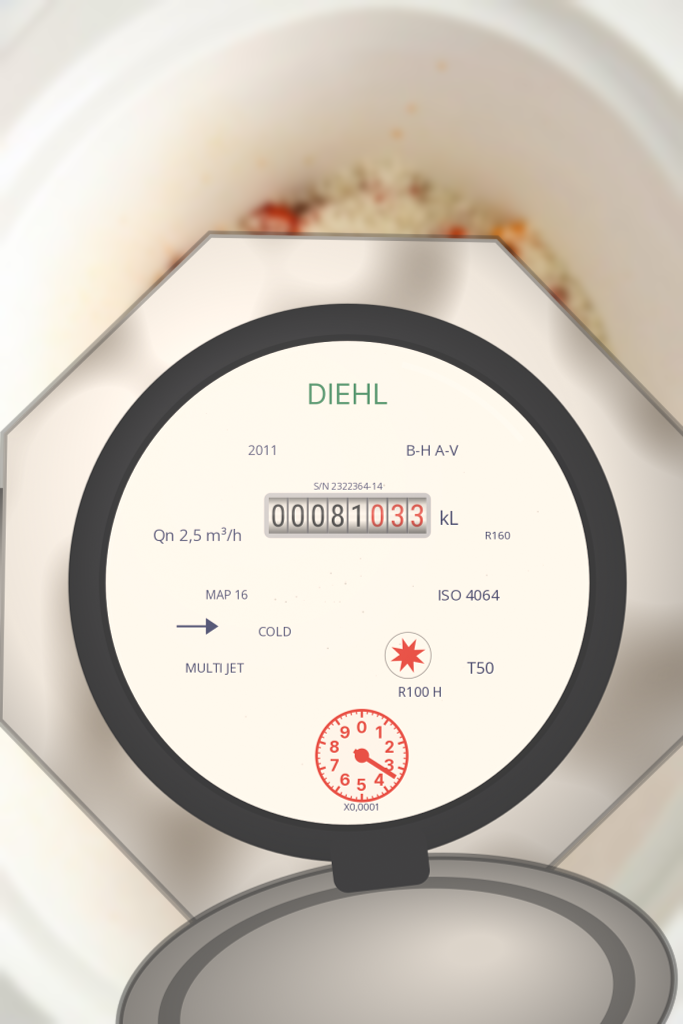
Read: {"value": 81.0333, "unit": "kL"}
